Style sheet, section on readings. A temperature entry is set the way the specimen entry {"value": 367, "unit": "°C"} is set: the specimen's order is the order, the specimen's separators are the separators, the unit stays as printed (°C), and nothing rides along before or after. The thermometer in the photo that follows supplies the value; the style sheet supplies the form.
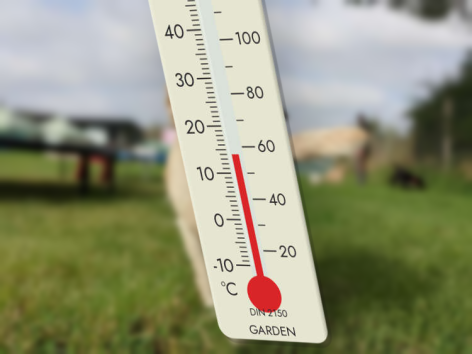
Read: {"value": 14, "unit": "°C"}
